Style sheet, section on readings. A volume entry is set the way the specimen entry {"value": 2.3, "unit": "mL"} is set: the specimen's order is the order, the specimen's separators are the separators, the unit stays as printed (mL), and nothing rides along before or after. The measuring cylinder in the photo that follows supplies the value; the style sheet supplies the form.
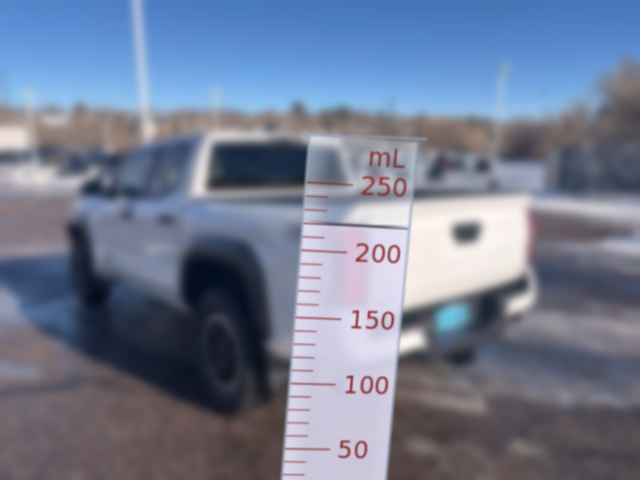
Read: {"value": 220, "unit": "mL"}
